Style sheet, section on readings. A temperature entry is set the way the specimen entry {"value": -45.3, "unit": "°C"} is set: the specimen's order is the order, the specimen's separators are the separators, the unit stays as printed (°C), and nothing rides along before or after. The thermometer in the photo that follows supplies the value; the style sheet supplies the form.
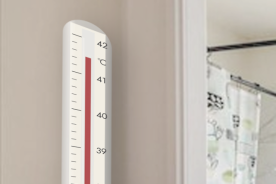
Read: {"value": 41.5, "unit": "°C"}
